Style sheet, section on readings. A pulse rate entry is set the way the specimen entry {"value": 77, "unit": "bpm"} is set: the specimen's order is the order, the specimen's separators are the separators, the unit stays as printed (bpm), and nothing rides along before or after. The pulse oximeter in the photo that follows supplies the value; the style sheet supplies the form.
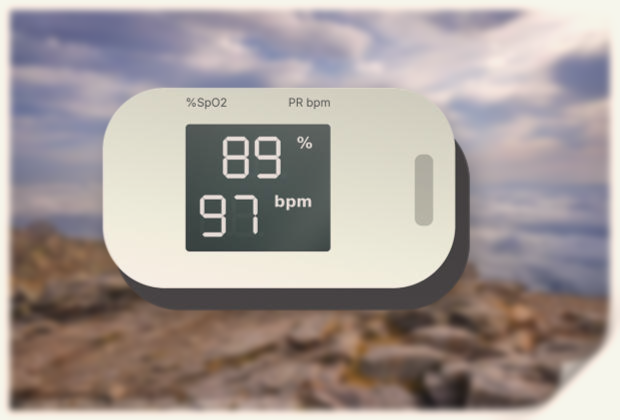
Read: {"value": 97, "unit": "bpm"}
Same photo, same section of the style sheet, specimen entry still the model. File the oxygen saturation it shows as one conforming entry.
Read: {"value": 89, "unit": "%"}
